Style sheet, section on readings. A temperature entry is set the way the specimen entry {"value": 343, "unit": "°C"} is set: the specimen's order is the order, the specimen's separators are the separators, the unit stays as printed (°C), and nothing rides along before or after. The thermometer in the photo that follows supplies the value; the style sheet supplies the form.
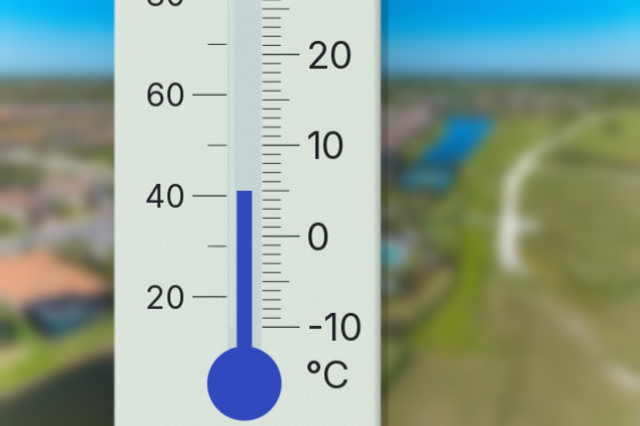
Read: {"value": 5, "unit": "°C"}
